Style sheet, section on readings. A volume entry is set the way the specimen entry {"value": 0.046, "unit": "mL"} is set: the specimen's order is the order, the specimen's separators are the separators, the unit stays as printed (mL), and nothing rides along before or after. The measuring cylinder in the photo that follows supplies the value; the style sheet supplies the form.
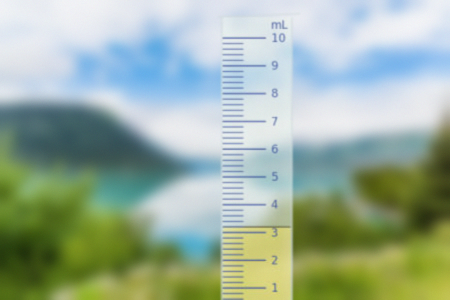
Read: {"value": 3.2, "unit": "mL"}
